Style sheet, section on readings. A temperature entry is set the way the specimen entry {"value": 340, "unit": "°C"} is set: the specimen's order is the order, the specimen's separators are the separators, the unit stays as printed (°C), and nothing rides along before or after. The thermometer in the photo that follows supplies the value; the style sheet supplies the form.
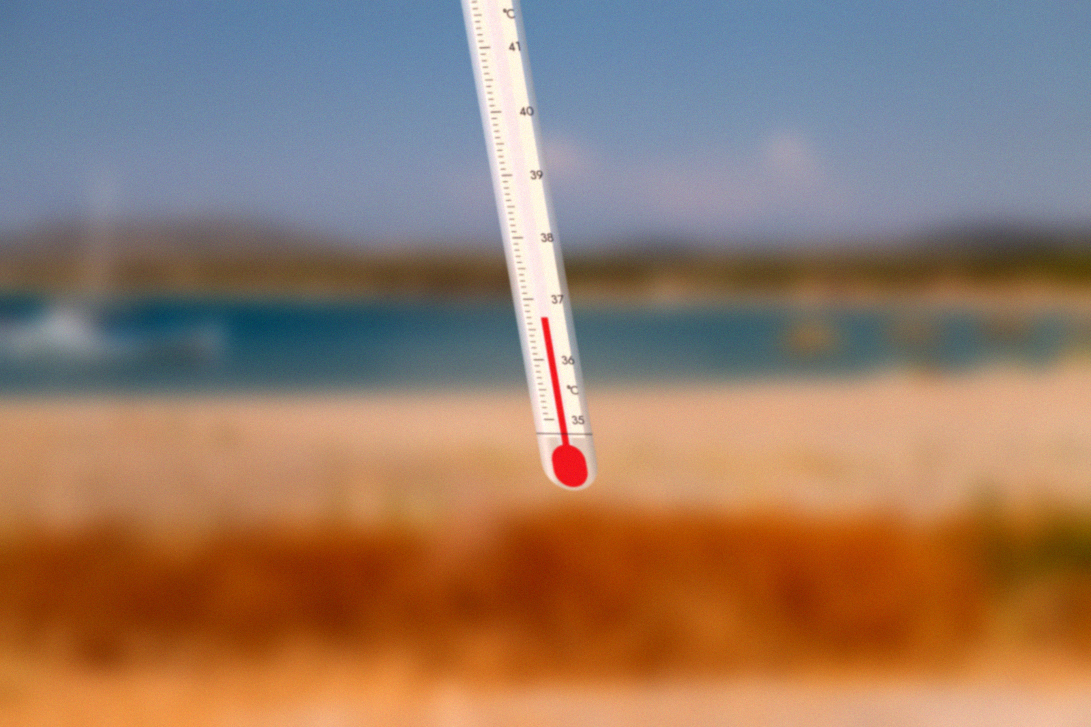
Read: {"value": 36.7, "unit": "°C"}
